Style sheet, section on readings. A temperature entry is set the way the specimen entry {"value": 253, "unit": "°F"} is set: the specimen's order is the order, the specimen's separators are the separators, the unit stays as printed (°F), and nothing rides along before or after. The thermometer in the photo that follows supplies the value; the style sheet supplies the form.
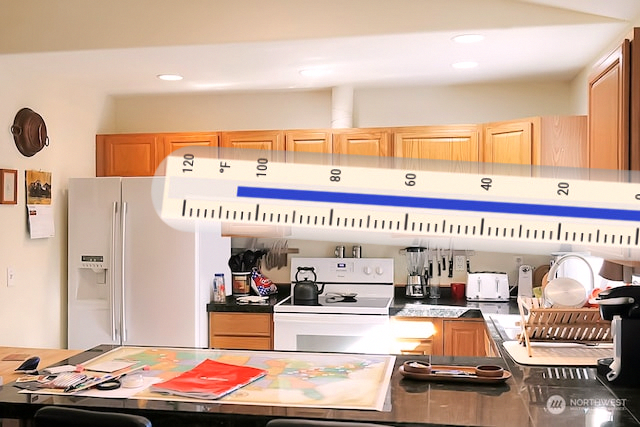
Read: {"value": 106, "unit": "°F"}
